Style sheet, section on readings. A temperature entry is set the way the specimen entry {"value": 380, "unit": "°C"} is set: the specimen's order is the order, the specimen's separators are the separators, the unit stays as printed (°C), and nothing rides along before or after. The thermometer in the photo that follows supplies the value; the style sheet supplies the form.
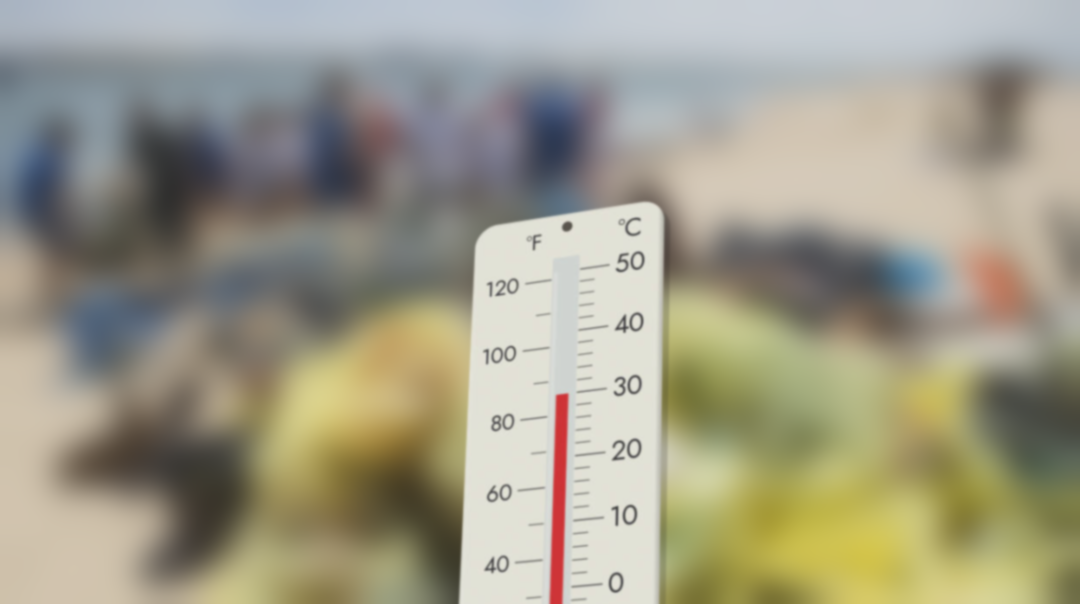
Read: {"value": 30, "unit": "°C"}
